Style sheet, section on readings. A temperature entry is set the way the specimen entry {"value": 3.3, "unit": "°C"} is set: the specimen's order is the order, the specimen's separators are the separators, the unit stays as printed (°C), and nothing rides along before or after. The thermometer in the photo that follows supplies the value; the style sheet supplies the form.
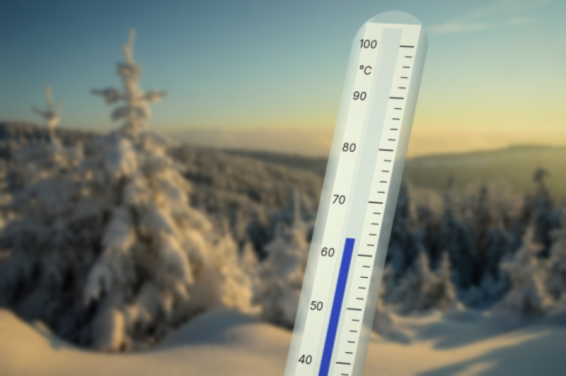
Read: {"value": 63, "unit": "°C"}
